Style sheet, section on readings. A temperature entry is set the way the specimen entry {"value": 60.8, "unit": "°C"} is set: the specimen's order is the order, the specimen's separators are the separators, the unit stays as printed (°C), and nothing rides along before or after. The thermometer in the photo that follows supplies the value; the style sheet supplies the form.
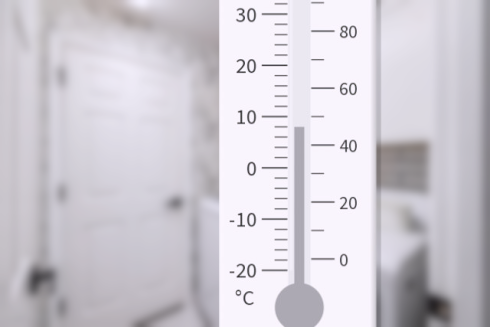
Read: {"value": 8, "unit": "°C"}
